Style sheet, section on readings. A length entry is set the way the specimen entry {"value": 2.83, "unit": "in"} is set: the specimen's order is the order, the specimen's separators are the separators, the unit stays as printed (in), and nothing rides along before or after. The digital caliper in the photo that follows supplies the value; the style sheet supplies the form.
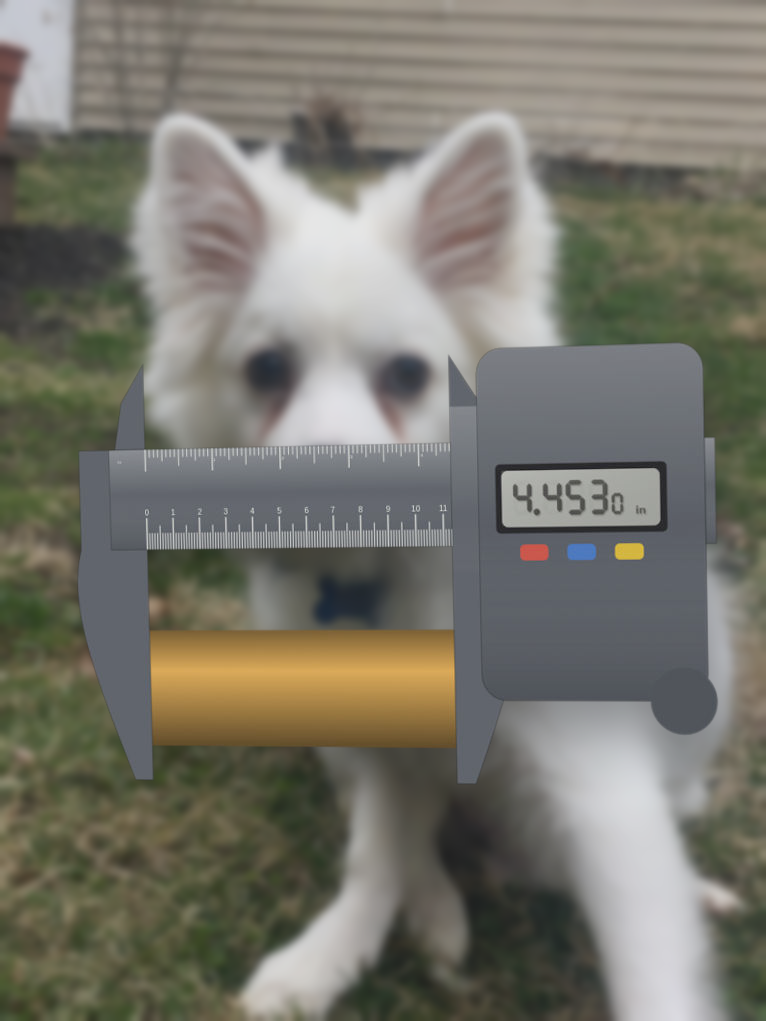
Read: {"value": 4.4530, "unit": "in"}
